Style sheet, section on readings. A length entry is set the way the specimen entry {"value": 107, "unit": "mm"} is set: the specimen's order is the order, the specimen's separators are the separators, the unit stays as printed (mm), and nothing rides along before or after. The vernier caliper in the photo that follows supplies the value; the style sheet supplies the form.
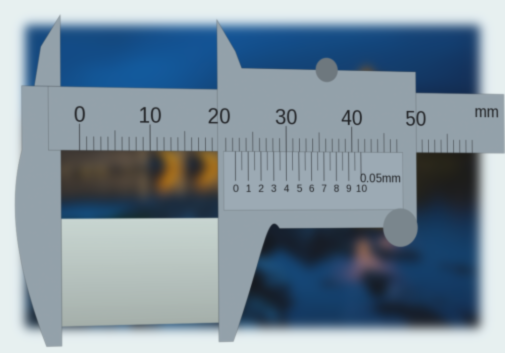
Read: {"value": 22.4, "unit": "mm"}
